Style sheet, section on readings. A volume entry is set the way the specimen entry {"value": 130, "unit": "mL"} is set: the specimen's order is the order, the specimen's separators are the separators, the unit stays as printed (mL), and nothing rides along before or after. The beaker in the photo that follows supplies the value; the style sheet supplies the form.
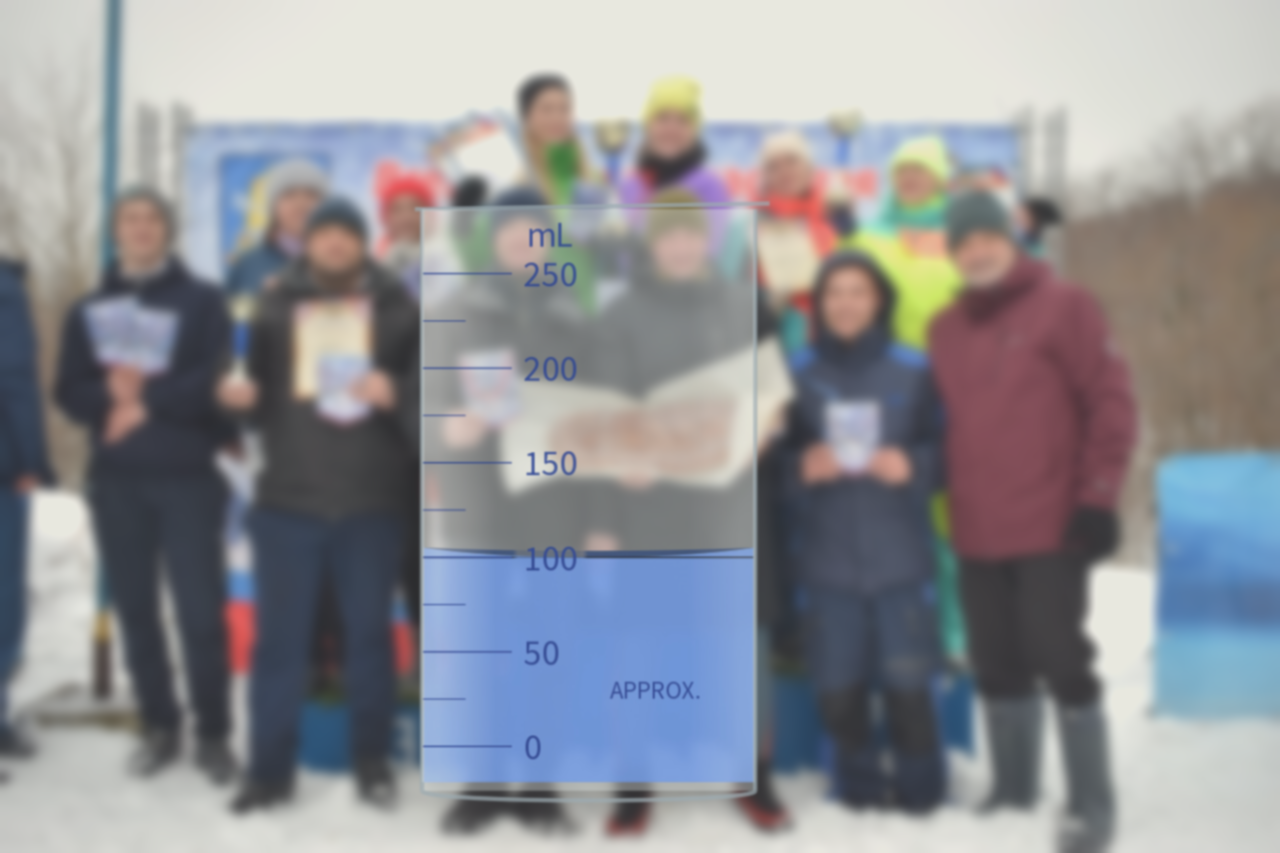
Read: {"value": 100, "unit": "mL"}
